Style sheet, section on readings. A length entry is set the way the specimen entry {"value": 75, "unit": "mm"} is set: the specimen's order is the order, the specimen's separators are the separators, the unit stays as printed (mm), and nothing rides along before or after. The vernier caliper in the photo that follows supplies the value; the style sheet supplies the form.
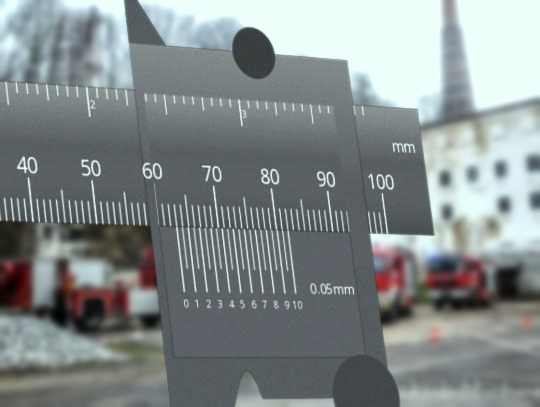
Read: {"value": 63.0, "unit": "mm"}
